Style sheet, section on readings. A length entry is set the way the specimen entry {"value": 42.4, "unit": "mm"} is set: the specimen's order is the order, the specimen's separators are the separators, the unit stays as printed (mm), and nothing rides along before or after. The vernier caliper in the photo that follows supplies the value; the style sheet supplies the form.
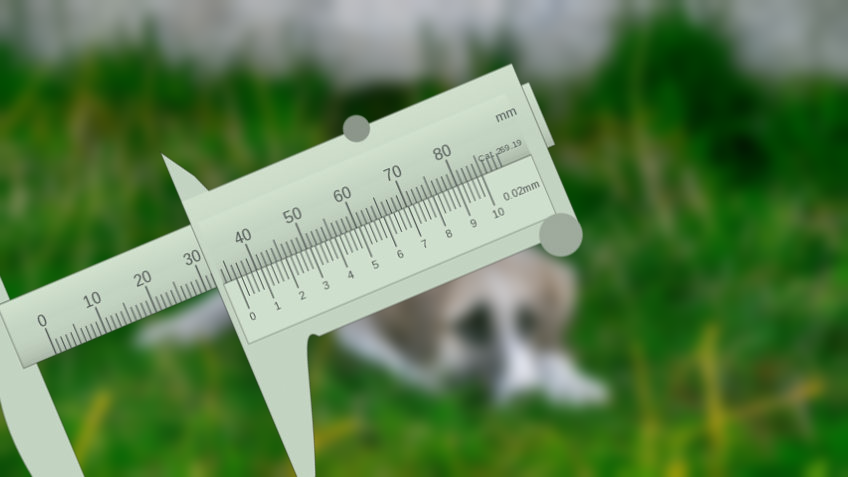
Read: {"value": 36.0, "unit": "mm"}
